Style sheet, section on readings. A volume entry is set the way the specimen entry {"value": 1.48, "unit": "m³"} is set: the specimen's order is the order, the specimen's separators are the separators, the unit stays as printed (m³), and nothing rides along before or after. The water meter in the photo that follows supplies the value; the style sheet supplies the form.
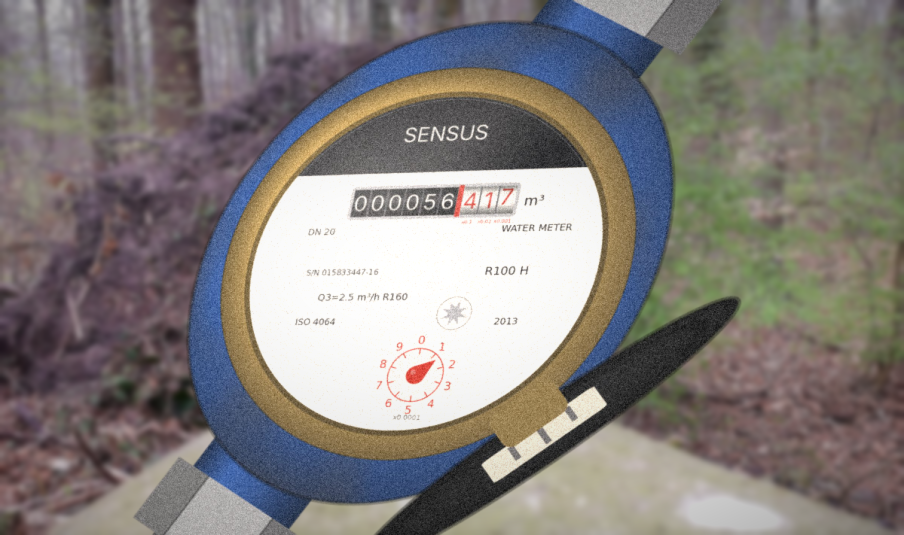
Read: {"value": 56.4171, "unit": "m³"}
